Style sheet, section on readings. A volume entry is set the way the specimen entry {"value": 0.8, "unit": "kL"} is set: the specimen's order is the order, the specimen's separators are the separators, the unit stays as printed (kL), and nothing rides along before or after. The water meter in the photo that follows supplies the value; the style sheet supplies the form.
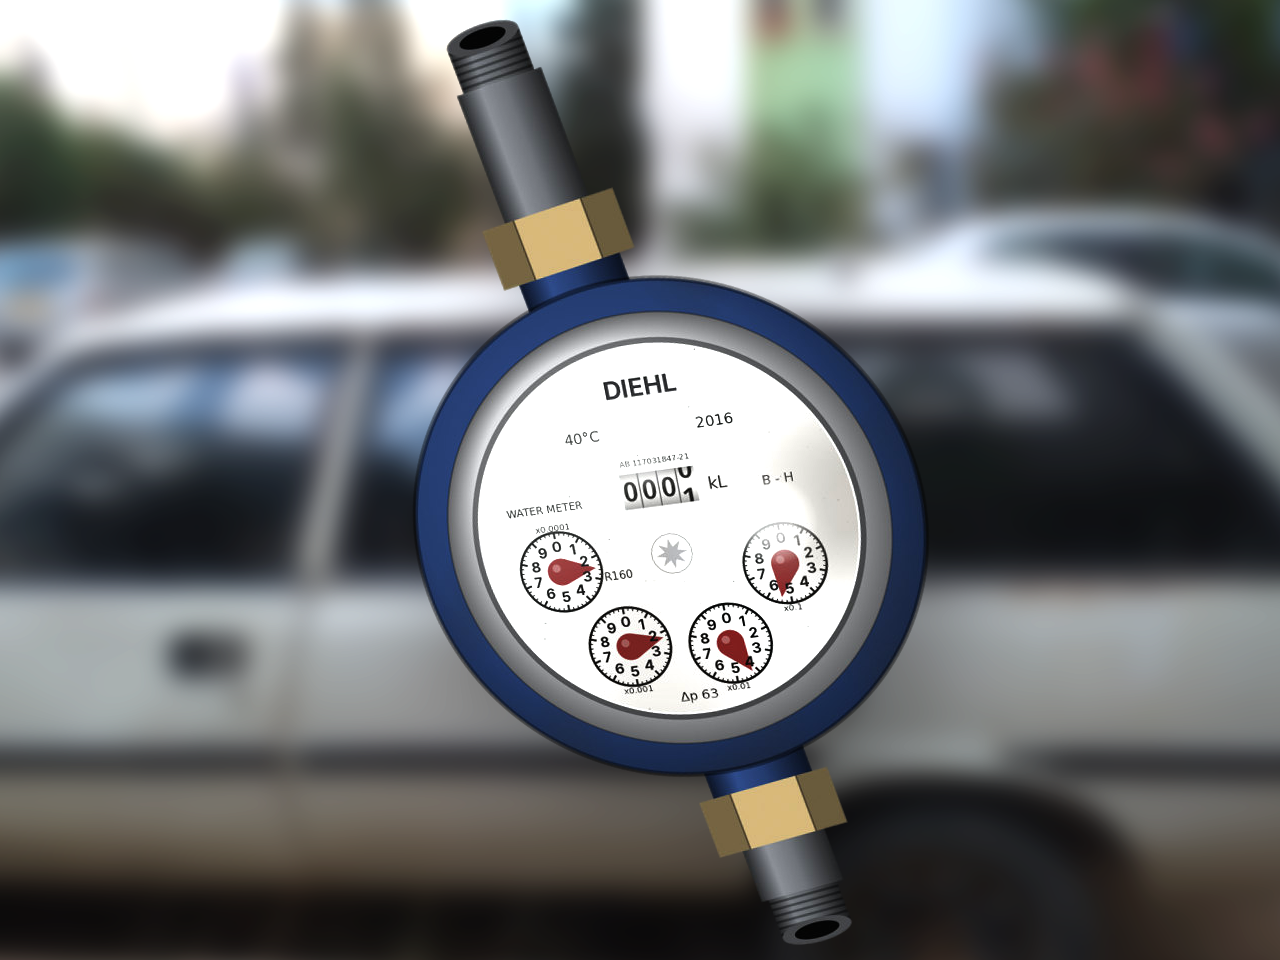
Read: {"value": 0.5422, "unit": "kL"}
